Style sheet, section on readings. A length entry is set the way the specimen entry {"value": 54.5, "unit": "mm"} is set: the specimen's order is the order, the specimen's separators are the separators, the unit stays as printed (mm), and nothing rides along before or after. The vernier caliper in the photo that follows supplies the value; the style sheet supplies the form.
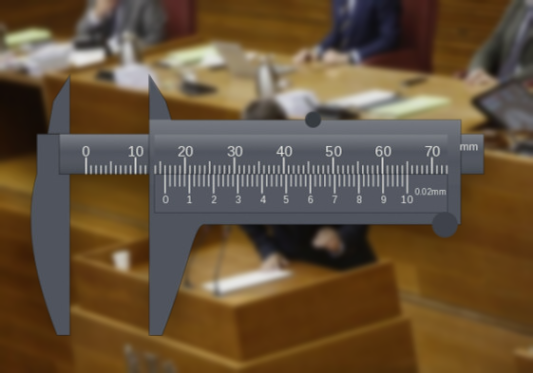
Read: {"value": 16.0, "unit": "mm"}
